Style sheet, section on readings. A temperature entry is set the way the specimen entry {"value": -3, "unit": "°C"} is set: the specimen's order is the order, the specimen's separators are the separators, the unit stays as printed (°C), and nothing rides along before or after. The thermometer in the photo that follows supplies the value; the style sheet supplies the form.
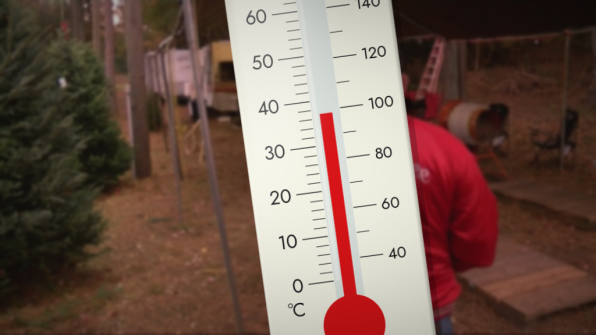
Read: {"value": 37, "unit": "°C"}
